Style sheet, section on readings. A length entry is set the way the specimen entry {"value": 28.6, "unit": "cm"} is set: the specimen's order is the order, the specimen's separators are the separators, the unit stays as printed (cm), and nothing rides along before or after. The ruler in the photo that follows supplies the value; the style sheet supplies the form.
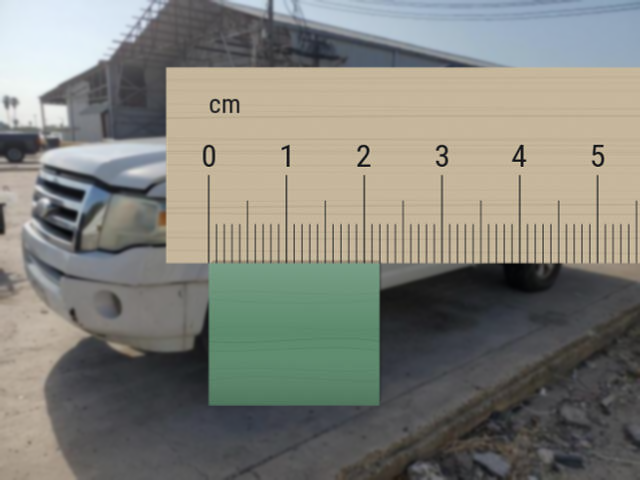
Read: {"value": 2.2, "unit": "cm"}
